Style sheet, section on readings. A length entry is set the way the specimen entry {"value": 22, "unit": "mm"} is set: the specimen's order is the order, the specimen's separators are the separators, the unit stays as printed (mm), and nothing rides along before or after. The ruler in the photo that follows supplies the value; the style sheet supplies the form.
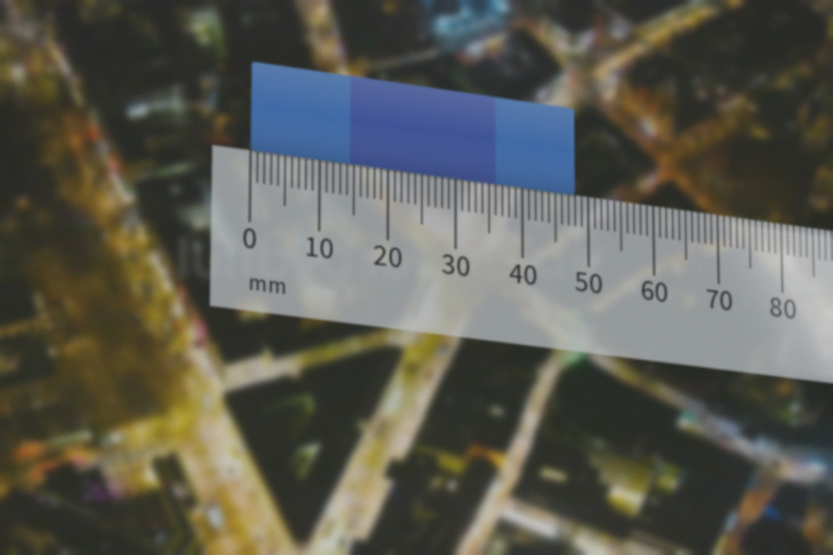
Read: {"value": 48, "unit": "mm"}
